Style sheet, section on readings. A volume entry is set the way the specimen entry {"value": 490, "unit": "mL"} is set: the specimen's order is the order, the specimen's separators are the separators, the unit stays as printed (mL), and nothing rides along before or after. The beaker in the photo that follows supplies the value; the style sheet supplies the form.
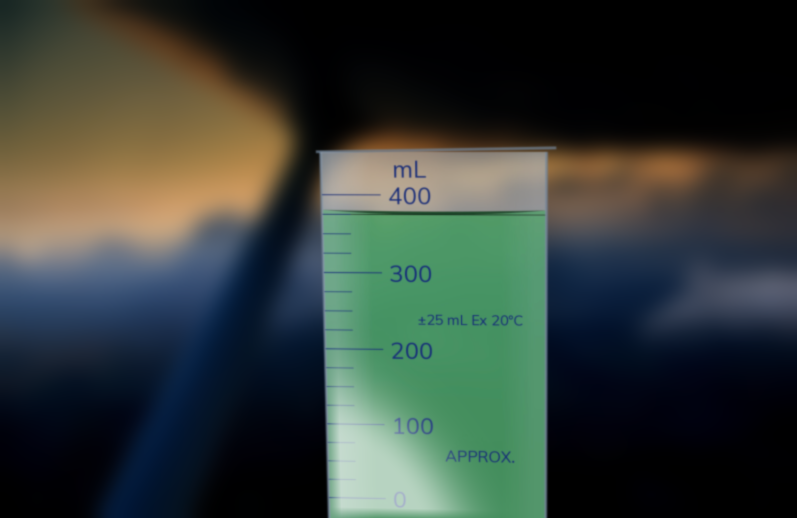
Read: {"value": 375, "unit": "mL"}
